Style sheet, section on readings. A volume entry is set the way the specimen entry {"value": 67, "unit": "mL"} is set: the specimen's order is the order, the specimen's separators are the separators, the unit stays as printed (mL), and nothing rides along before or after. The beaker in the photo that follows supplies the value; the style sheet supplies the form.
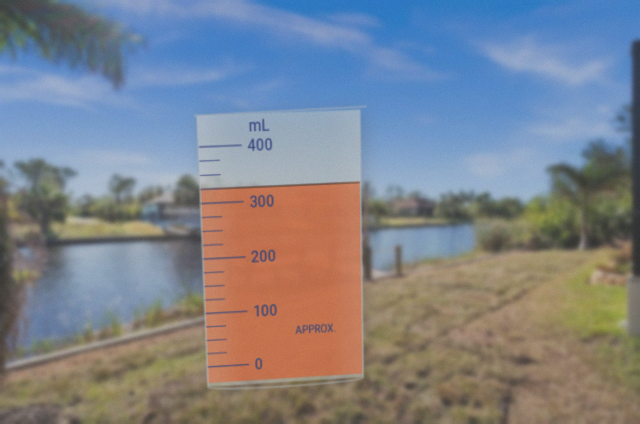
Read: {"value": 325, "unit": "mL"}
